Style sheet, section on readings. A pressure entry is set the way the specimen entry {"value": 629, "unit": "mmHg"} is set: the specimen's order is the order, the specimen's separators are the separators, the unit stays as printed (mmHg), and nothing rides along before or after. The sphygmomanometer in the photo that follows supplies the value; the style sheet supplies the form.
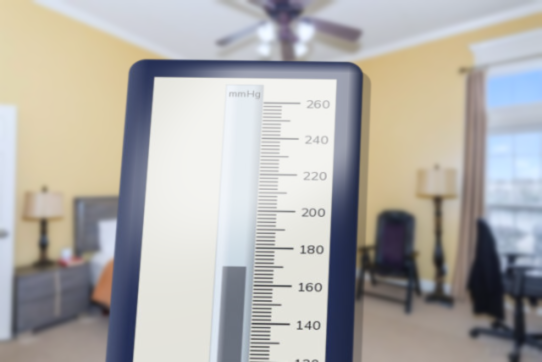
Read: {"value": 170, "unit": "mmHg"}
